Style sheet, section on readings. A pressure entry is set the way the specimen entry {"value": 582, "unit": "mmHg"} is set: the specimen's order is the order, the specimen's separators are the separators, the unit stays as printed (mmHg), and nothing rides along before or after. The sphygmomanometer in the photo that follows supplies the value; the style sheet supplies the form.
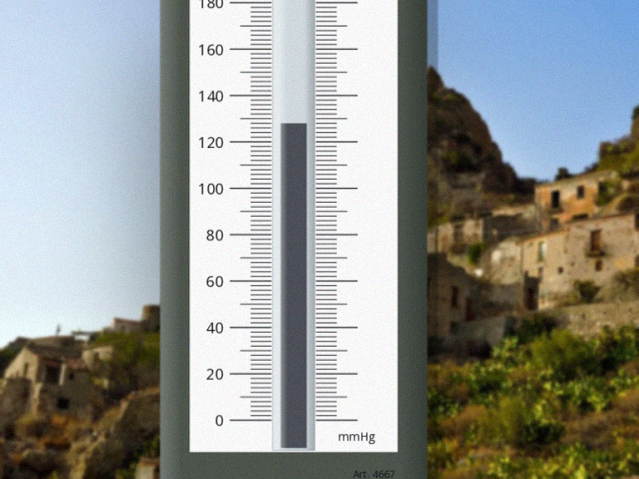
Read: {"value": 128, "unit": "mmHg"}
